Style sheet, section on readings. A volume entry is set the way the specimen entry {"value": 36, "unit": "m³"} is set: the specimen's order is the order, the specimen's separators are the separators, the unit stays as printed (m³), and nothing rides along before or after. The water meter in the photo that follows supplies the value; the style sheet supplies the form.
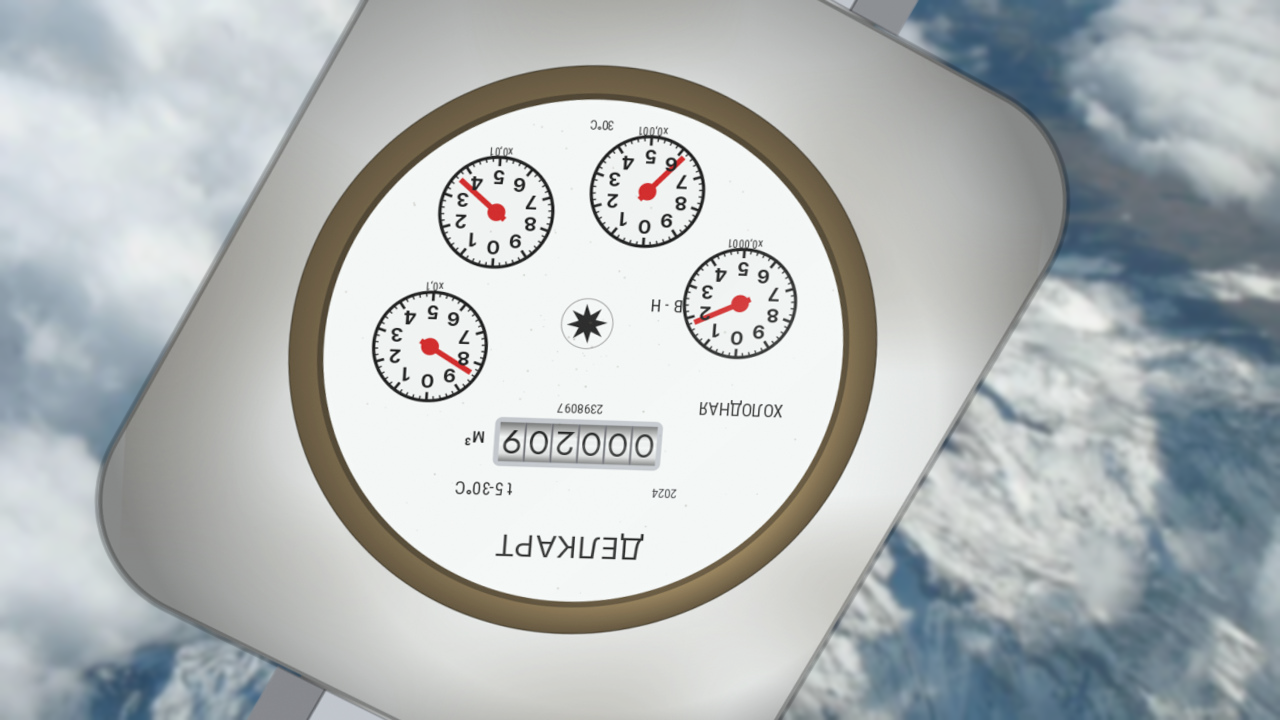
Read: {"value": 209.8361, "unit": "m³"}
